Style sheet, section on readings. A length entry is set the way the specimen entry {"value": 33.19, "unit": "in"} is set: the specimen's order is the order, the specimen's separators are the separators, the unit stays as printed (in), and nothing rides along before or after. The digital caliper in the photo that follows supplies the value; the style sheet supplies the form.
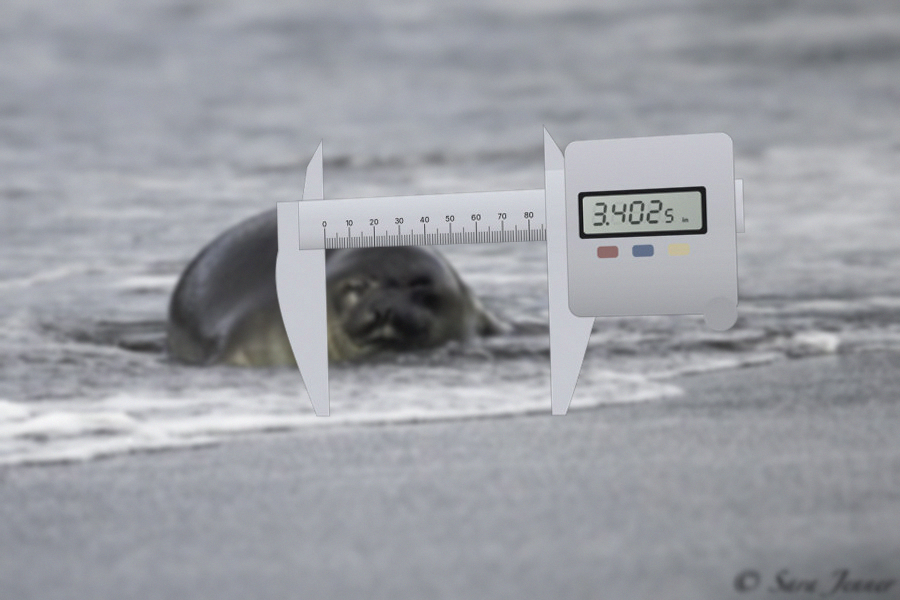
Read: {"value": 3.4025, "unit": "in"}
